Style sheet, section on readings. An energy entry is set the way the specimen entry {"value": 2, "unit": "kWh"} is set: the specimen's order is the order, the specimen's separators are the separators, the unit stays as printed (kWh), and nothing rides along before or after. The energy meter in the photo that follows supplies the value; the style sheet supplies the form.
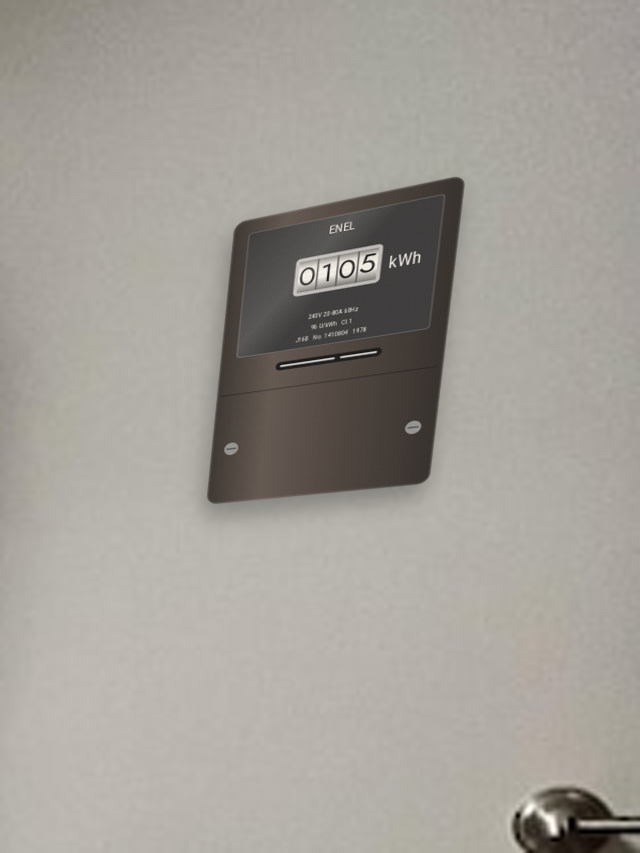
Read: {"value": 105, "unit": "kWh"}
